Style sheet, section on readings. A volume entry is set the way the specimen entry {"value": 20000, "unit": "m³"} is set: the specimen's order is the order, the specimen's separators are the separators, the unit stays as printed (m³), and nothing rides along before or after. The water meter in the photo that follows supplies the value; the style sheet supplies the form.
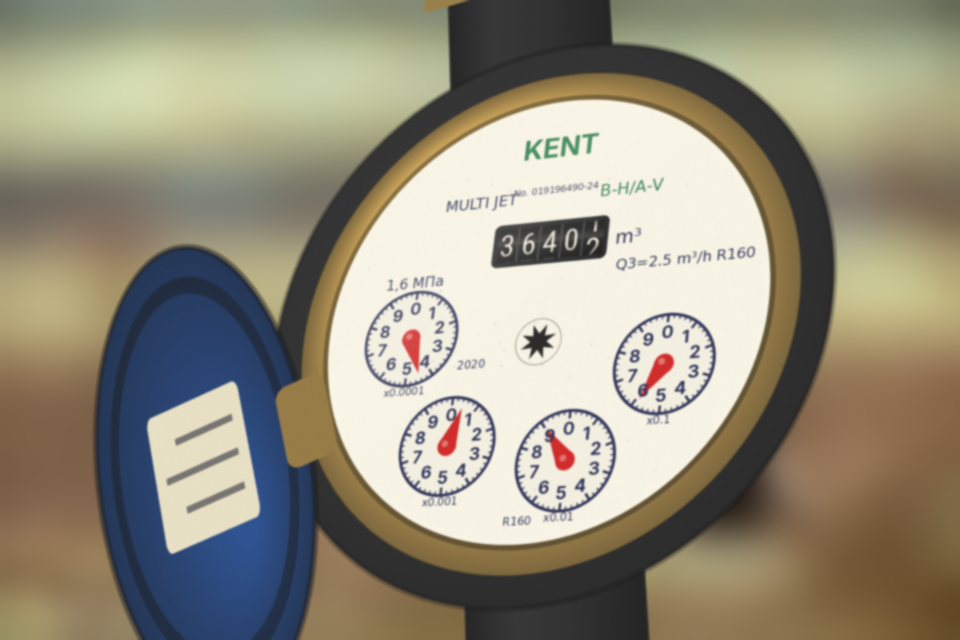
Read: {"value": 36401.5904, "unit": "m³"}
